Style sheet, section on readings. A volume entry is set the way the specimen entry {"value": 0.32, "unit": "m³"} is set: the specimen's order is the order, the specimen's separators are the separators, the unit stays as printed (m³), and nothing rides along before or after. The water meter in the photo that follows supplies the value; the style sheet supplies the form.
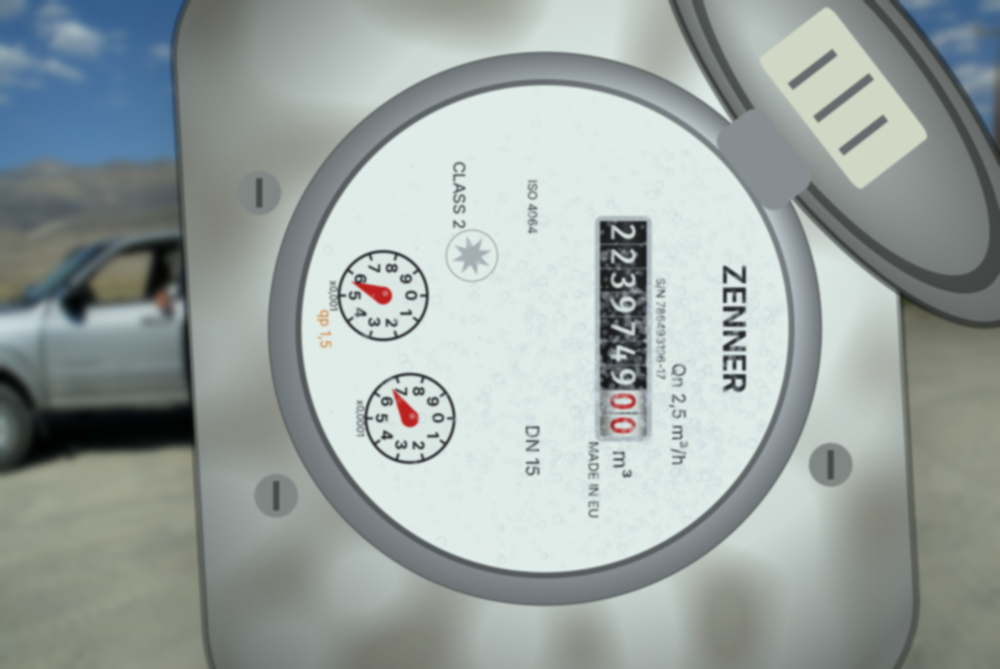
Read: {"value": 2239749.0056, "unit": "m³"}
